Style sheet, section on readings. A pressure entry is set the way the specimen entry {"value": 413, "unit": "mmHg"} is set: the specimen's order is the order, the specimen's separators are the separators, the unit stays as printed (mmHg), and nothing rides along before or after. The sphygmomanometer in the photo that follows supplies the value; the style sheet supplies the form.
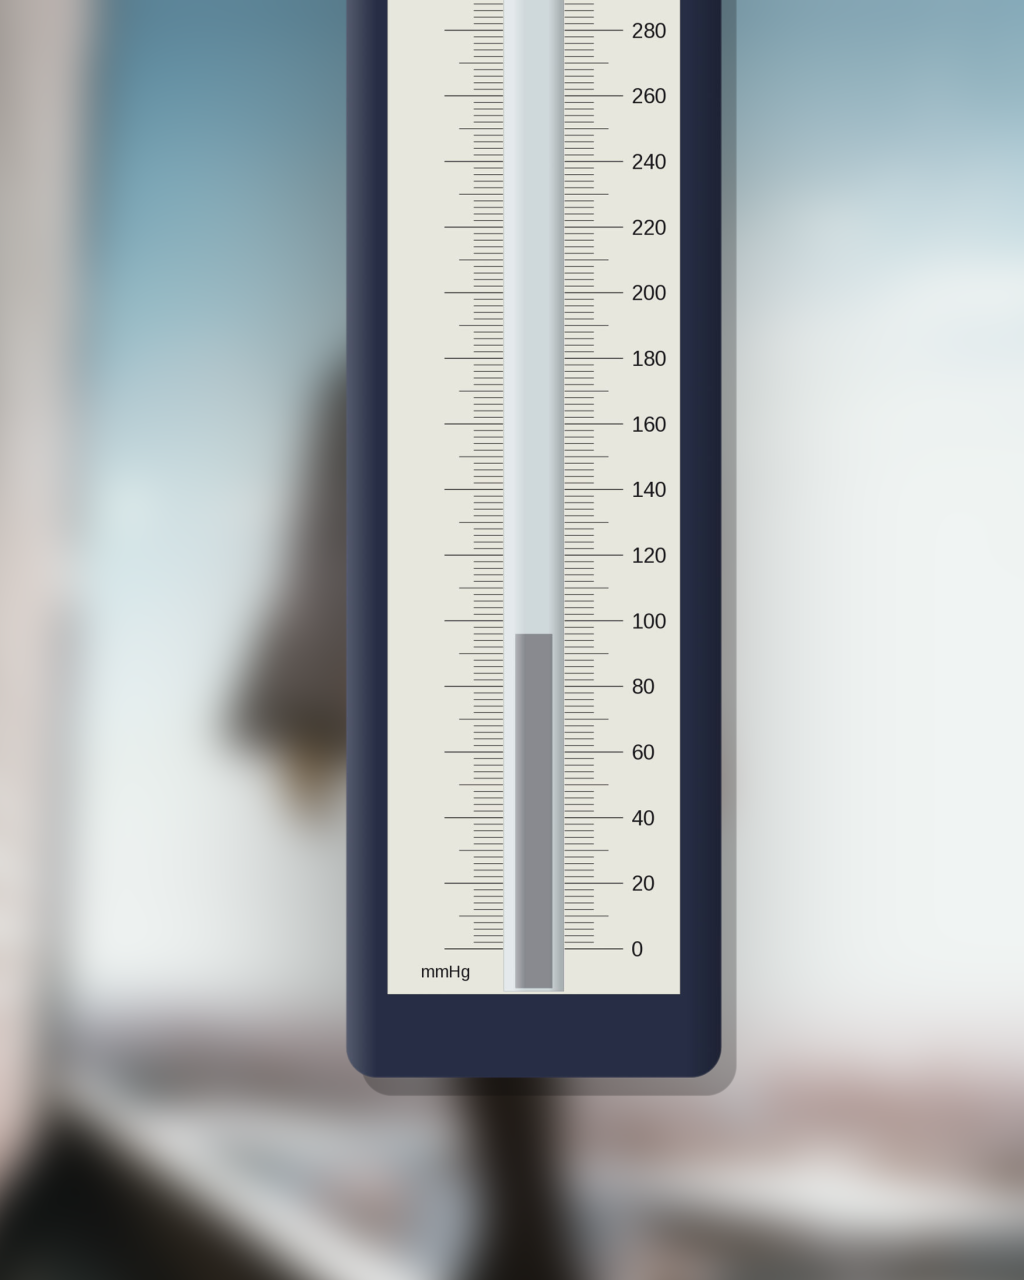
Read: {"value": 96, "unit": "mmHg"}
